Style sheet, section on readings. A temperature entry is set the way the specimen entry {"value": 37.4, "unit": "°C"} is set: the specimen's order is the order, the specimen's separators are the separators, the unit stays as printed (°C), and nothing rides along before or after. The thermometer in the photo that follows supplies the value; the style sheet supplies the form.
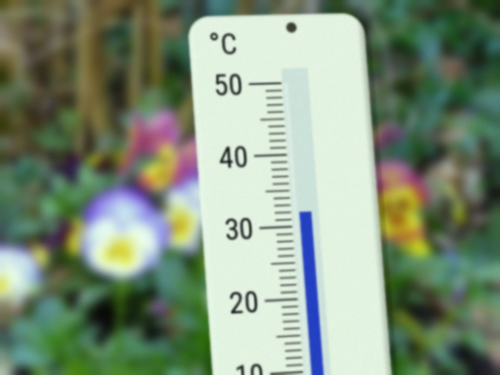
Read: {"value": 32, "unit": "°C"}
